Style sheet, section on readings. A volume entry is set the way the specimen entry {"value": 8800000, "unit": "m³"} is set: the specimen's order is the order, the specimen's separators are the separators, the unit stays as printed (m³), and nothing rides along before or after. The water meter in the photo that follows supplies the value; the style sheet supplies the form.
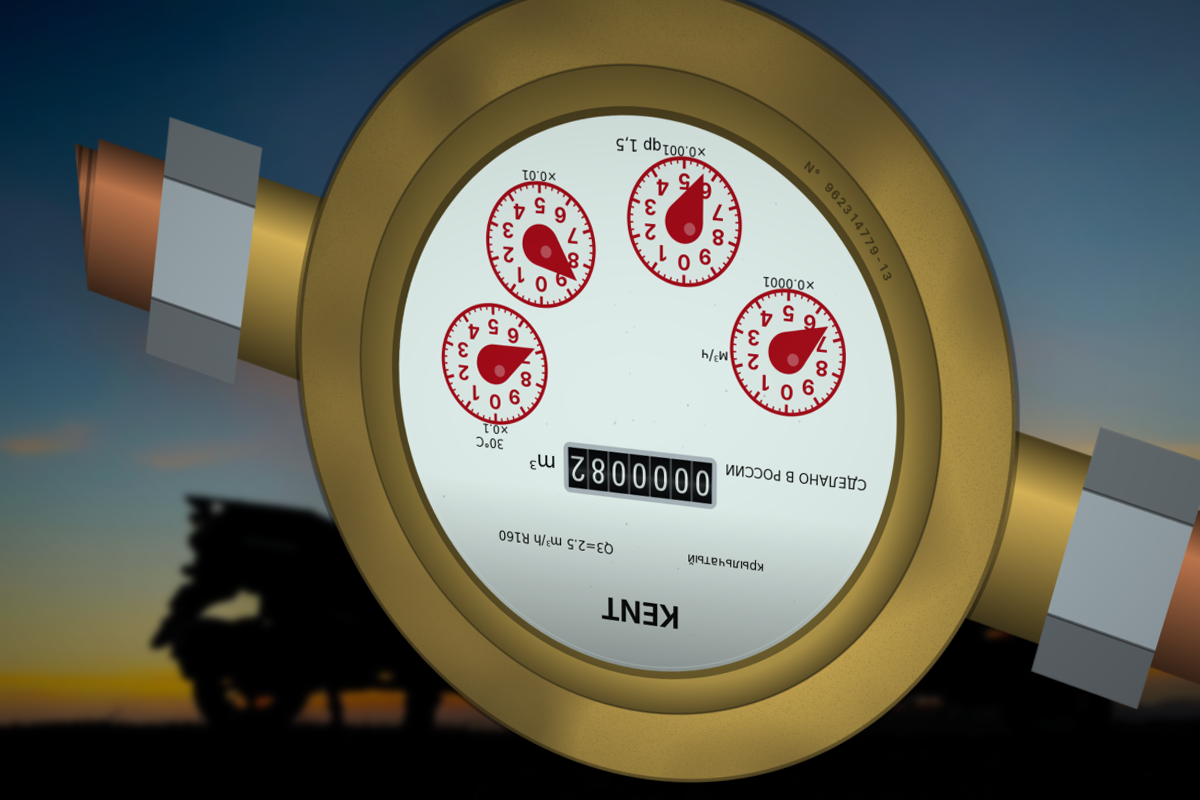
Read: {"value": 82.6856, "unit": "m³"}
